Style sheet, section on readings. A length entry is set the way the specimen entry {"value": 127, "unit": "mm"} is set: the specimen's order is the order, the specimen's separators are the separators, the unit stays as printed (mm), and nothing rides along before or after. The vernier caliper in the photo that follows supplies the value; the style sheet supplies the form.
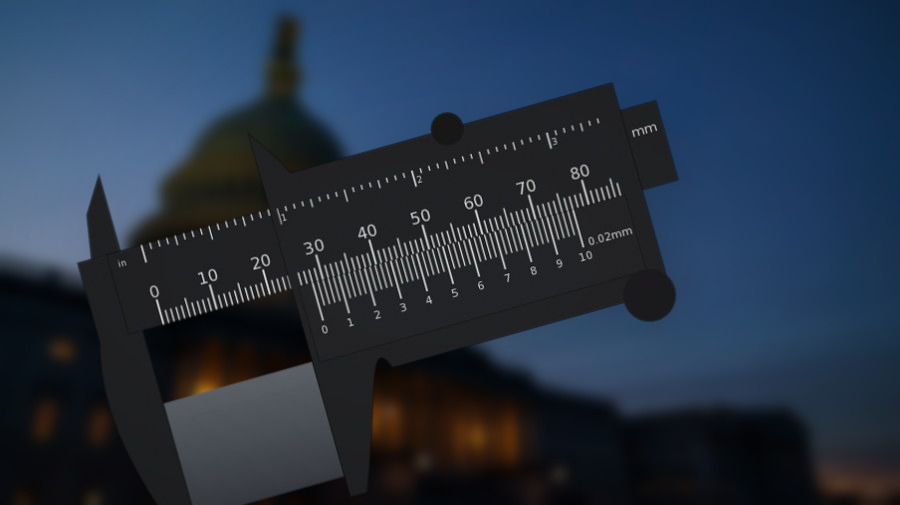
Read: {"value": 28.0, "unit": "mm"}
